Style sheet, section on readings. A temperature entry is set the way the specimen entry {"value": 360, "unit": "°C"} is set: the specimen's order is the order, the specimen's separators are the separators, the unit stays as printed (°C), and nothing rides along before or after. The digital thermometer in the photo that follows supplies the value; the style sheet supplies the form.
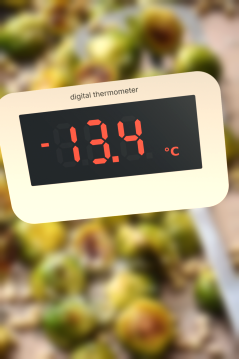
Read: {"value": -13.4, "unit": "°C"}
